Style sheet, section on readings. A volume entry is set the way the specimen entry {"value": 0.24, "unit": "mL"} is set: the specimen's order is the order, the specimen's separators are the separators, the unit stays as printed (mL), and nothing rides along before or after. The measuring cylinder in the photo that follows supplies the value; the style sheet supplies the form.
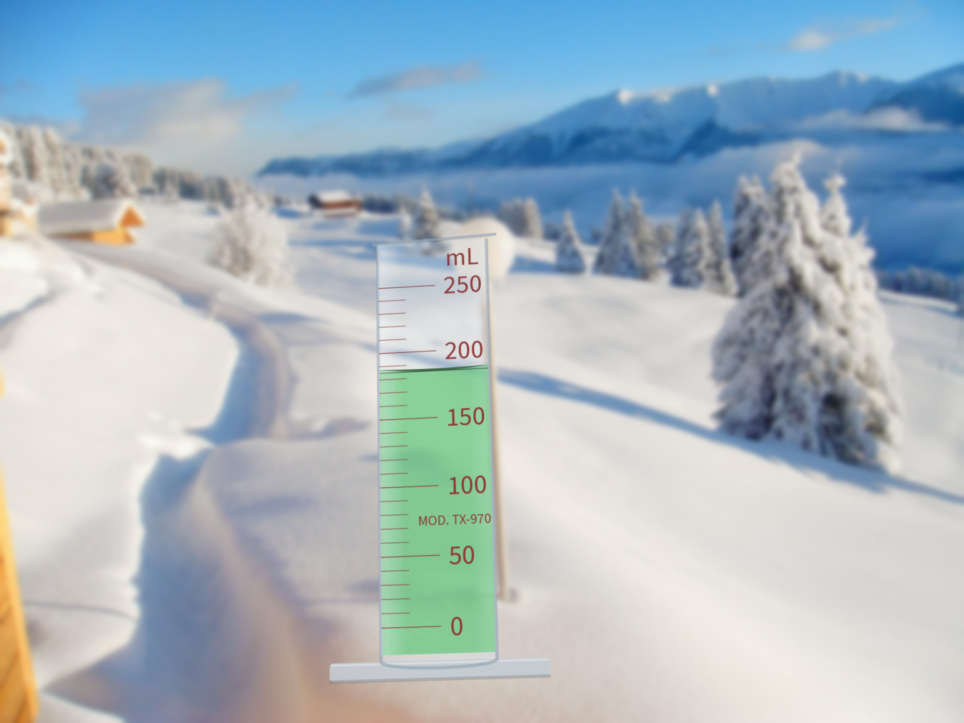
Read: {"value": 185, "unit": "mL"}
